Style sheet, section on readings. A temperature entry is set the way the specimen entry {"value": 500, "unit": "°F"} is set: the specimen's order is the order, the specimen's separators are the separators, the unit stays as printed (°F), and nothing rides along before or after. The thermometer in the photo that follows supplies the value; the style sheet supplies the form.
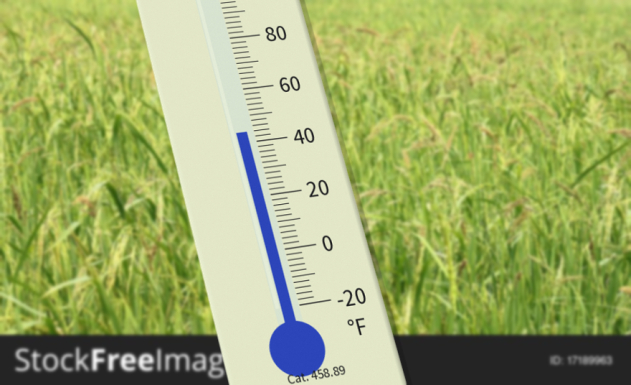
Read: {"value": 44, "unit": "°F"}
